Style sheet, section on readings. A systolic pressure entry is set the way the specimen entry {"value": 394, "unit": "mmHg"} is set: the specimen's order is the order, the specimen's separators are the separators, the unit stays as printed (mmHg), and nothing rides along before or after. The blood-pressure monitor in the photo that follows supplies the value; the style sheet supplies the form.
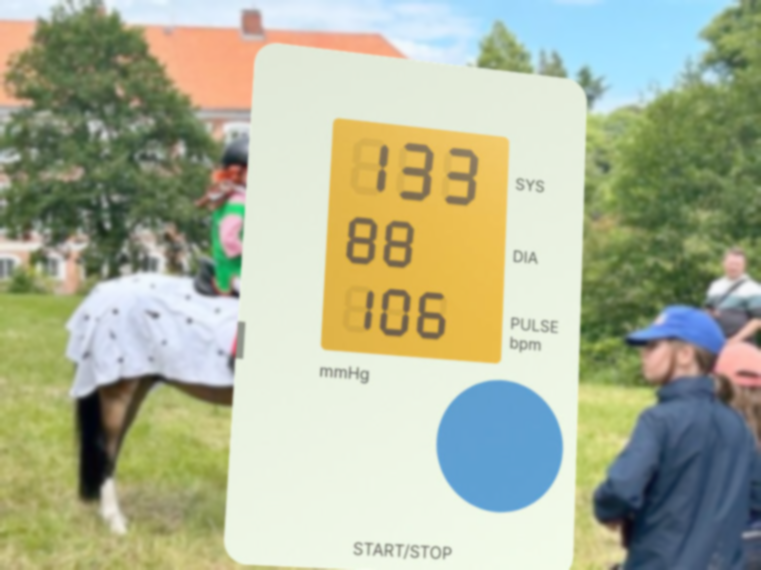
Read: {"value": 133, "unit": "mmHg"}
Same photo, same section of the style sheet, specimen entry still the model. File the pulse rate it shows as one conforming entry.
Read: {"value": 106, "unit": "bpm"}
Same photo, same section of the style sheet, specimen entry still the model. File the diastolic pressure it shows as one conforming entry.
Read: {"value": 88, "unit": "mmHg"}
